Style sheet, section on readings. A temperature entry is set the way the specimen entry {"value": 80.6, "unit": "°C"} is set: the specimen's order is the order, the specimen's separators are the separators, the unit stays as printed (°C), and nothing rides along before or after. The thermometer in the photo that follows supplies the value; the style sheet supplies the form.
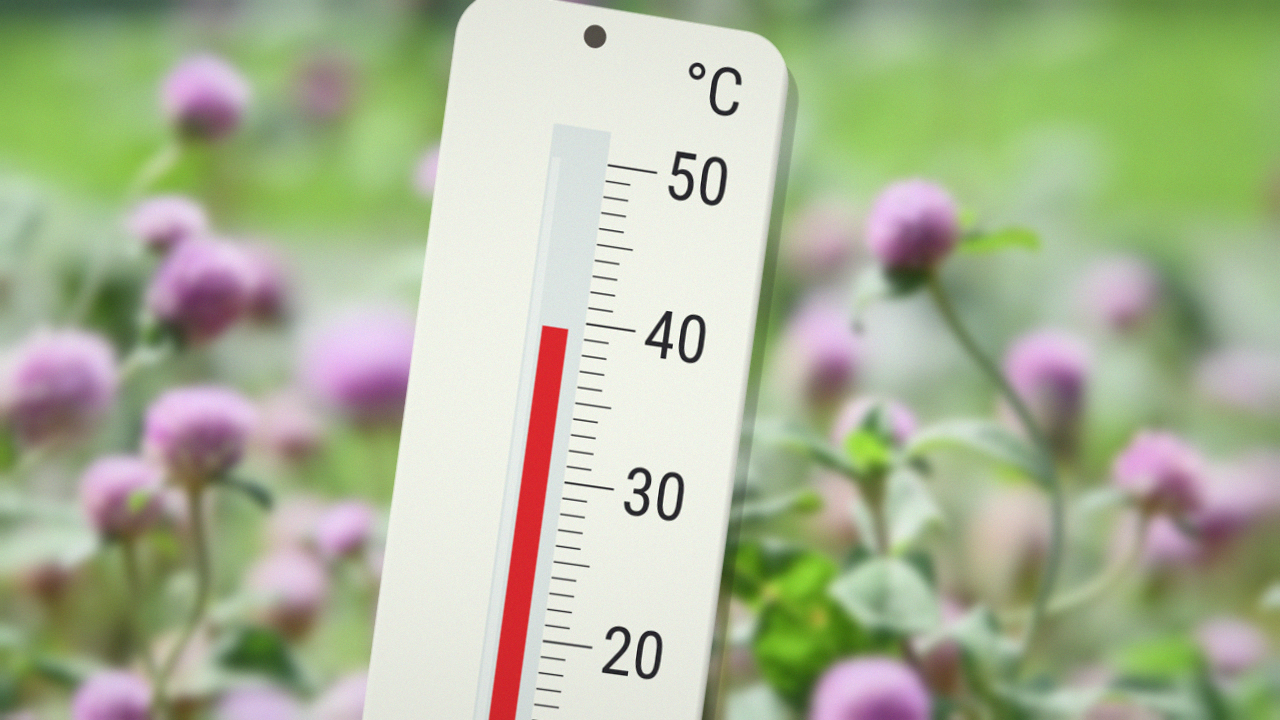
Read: {"value": 39.5, "unit": "°C"}
